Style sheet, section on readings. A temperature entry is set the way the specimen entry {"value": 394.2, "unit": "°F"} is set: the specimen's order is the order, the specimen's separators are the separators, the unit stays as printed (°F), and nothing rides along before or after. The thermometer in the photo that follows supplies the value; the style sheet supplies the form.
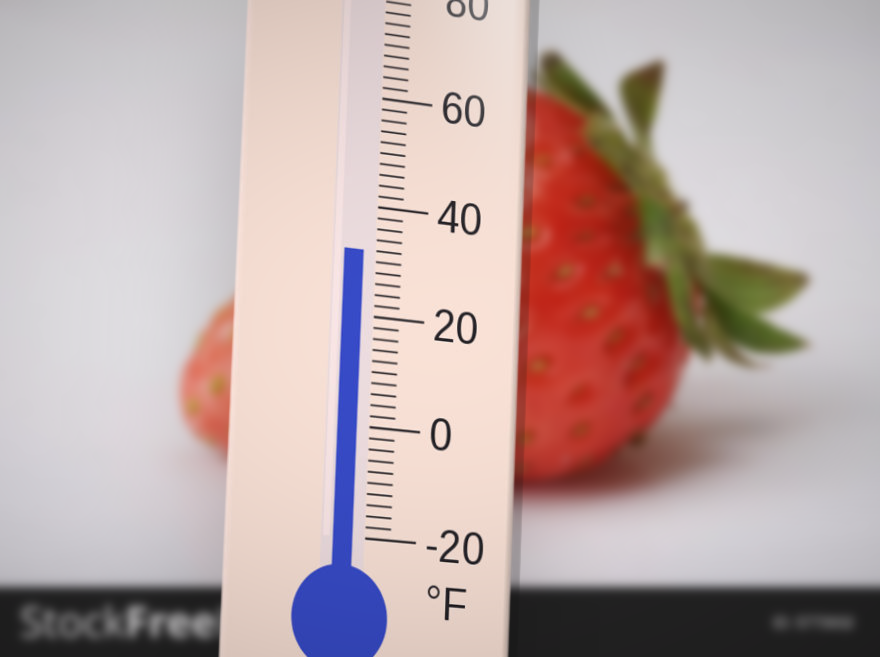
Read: {"value": 32, "unit": "°F"}
